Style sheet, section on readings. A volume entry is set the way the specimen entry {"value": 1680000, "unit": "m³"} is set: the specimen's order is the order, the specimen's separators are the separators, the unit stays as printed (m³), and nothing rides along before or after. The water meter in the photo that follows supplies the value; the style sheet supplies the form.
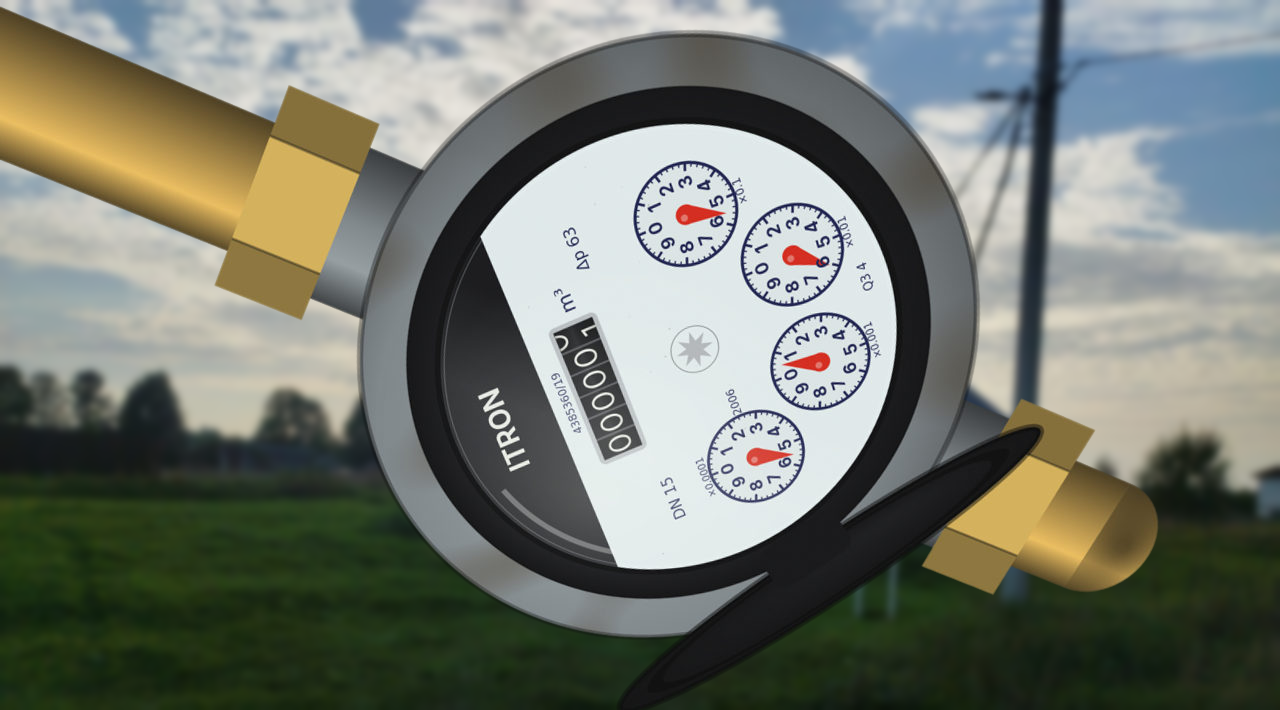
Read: {"value": 0.5605, "unit": "m³"}
